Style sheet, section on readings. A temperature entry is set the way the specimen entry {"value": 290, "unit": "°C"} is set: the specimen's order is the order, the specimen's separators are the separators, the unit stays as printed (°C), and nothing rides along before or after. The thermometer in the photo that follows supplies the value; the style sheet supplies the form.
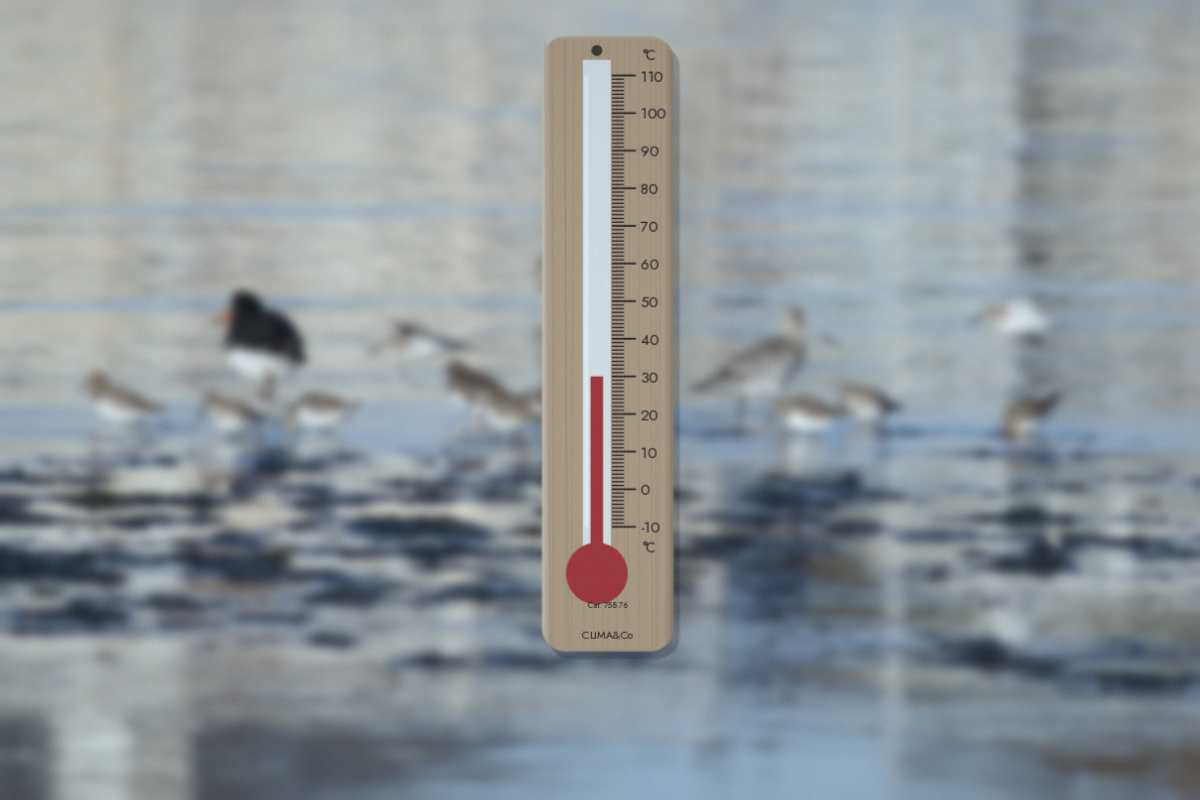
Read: {"value": 30, "unit": "°C"}
